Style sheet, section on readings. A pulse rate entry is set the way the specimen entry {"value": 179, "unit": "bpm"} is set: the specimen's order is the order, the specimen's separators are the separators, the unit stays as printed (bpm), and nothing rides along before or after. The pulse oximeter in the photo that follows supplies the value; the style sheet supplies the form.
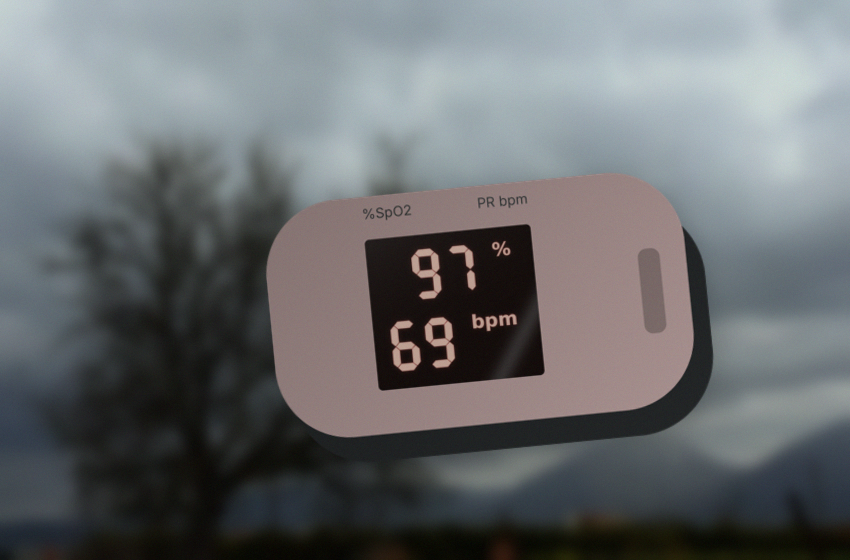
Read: {"value": 69, "unit": "bpm"}
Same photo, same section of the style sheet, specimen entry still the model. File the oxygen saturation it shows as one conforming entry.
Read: {"value": 97, "unit": "%"}
